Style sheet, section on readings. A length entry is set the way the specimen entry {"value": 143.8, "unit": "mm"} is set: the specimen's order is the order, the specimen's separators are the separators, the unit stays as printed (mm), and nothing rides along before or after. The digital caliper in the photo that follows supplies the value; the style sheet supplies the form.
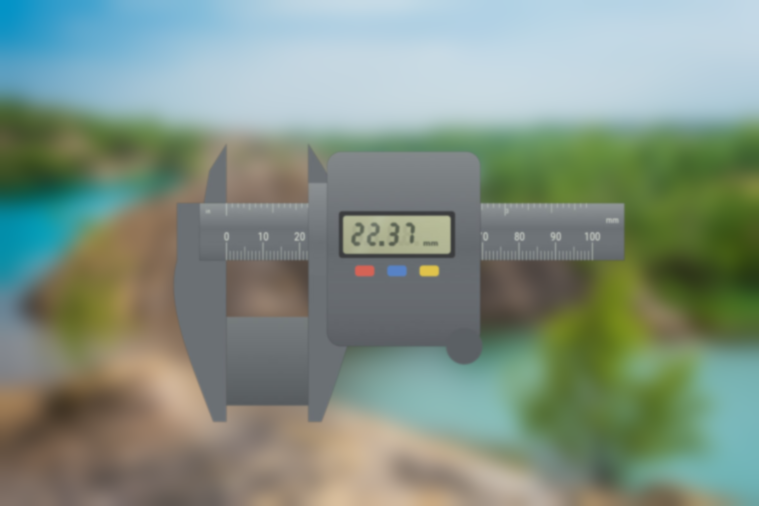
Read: {"value": 22.37, "unit": "mm"}
